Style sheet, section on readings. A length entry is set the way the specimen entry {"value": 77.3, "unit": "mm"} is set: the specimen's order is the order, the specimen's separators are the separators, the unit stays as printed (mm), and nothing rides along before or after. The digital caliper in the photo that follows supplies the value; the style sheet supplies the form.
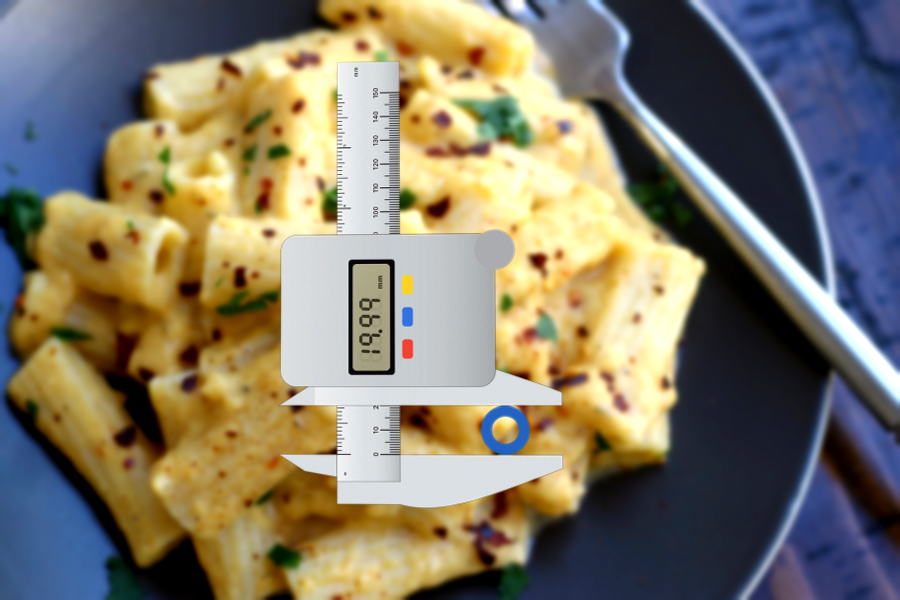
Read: {"value": 19.99, "unit": "mm"}
